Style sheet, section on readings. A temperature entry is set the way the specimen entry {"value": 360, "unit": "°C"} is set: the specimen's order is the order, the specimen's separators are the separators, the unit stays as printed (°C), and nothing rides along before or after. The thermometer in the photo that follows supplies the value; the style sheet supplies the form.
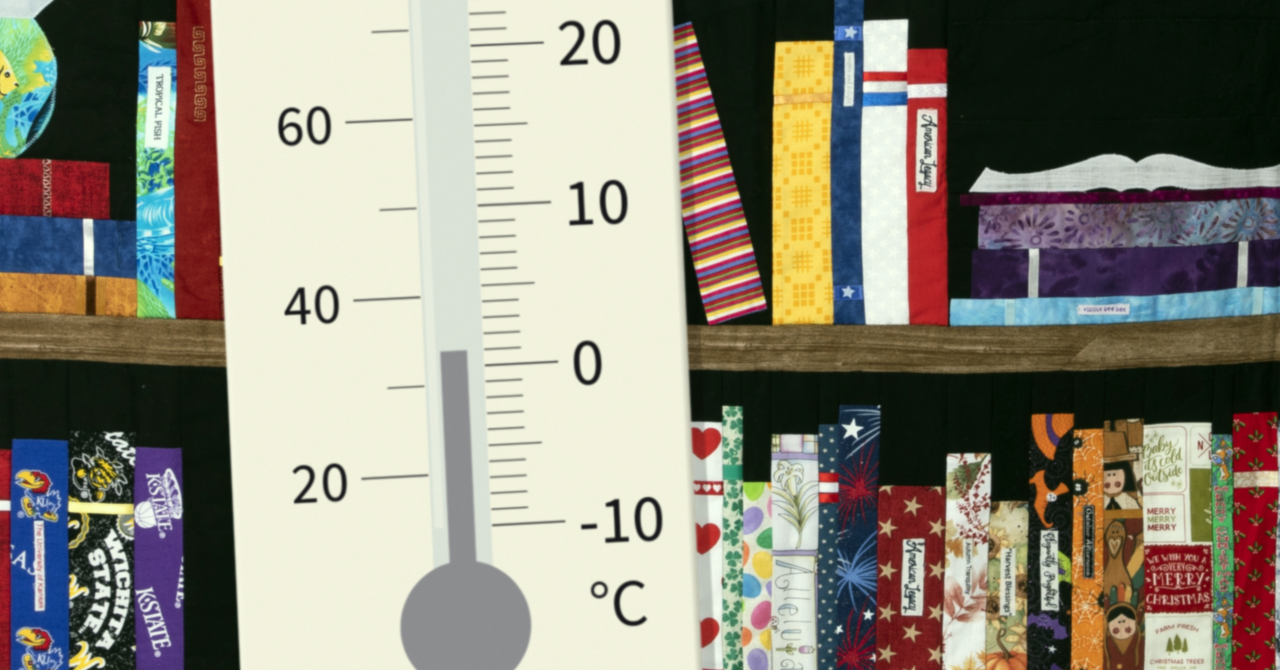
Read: {"value": 1, "unit": "°C"}
